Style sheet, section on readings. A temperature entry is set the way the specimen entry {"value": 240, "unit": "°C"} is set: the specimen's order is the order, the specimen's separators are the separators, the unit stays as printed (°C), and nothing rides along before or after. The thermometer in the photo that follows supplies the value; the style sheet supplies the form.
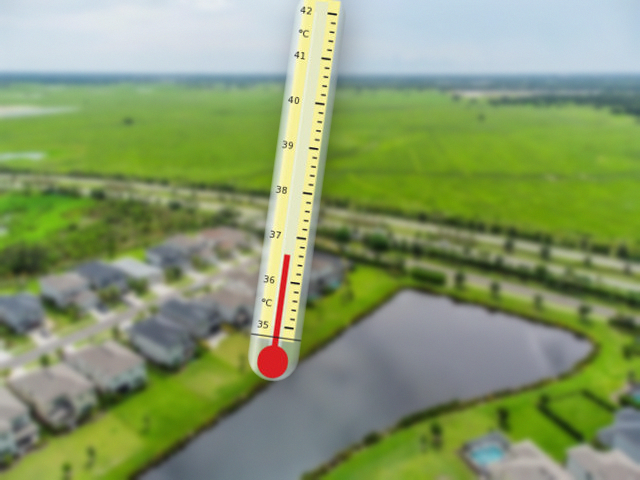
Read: {"value": 36.6, "unit": "°C"}
